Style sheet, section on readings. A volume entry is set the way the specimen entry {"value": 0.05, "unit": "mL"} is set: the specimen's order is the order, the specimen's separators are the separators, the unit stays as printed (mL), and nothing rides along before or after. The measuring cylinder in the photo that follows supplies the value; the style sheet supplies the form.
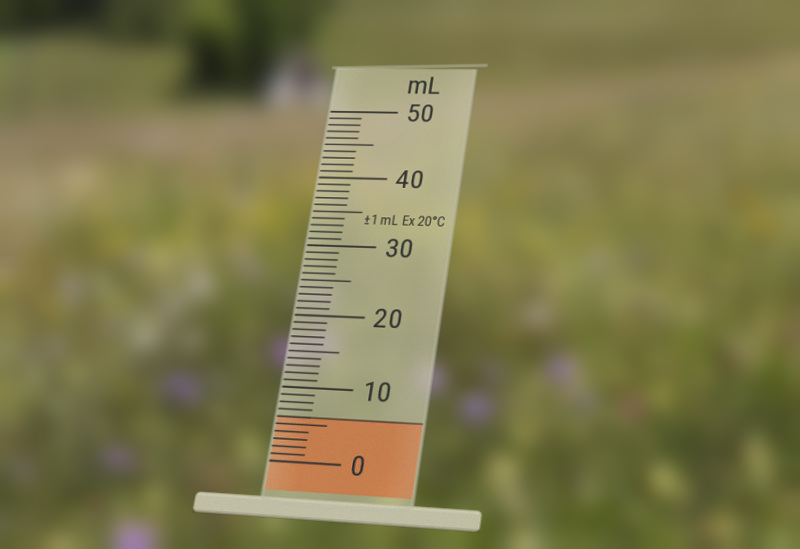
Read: {"value": 6, "unit": "mL"}
